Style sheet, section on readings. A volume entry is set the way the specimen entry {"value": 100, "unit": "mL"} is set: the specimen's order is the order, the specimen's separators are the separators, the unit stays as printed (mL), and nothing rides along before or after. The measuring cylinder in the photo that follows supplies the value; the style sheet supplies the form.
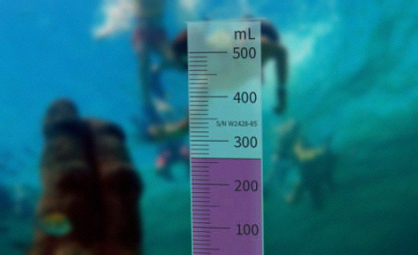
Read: {"value": 260, "unit": "mL"}
